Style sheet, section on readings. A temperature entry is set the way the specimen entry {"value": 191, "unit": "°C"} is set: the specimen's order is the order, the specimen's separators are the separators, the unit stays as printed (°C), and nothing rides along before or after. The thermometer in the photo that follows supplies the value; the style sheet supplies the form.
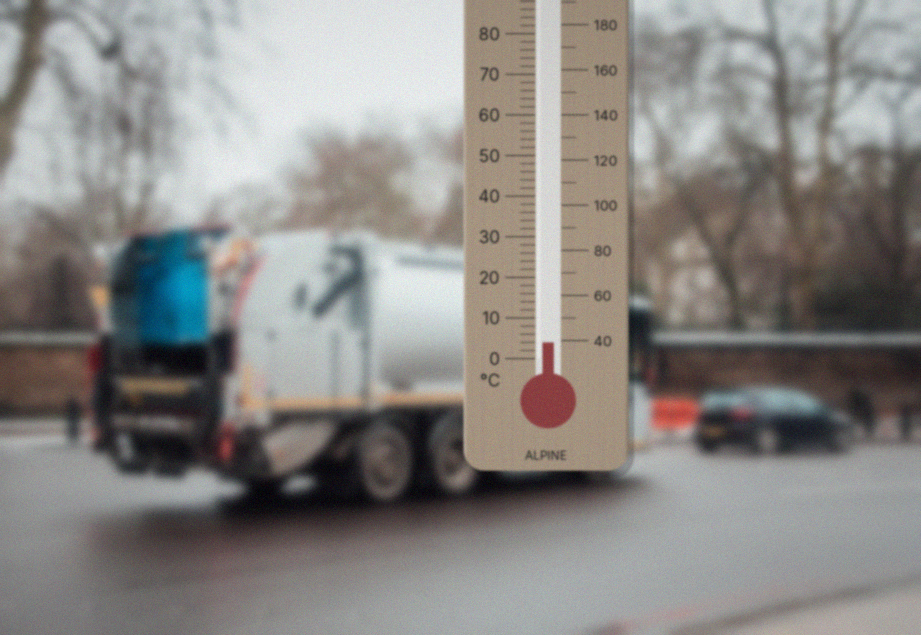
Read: {"value": 4, "unit": "°C"}
